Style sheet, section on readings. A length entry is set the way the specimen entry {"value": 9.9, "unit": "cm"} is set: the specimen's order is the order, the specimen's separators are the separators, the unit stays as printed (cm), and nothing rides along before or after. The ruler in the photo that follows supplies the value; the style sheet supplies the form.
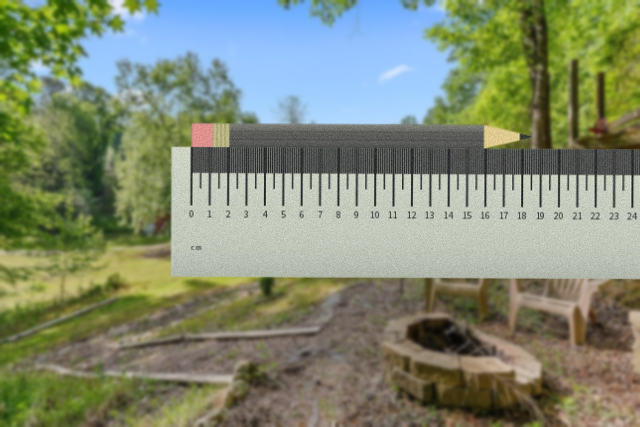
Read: {"value": 18.5, "unit": "cm"}
